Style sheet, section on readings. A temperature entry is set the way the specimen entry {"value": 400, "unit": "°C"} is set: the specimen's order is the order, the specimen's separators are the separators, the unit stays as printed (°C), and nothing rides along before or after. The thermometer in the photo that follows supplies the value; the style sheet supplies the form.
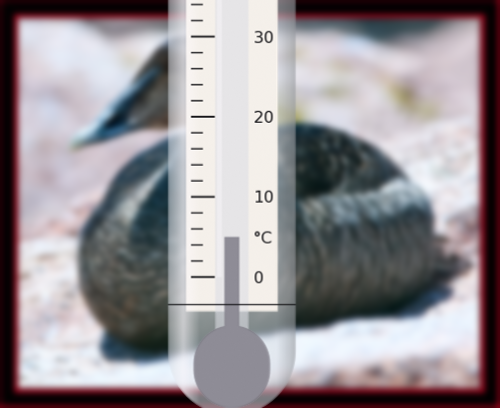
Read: {"value": 5, "unit": "°C"}
